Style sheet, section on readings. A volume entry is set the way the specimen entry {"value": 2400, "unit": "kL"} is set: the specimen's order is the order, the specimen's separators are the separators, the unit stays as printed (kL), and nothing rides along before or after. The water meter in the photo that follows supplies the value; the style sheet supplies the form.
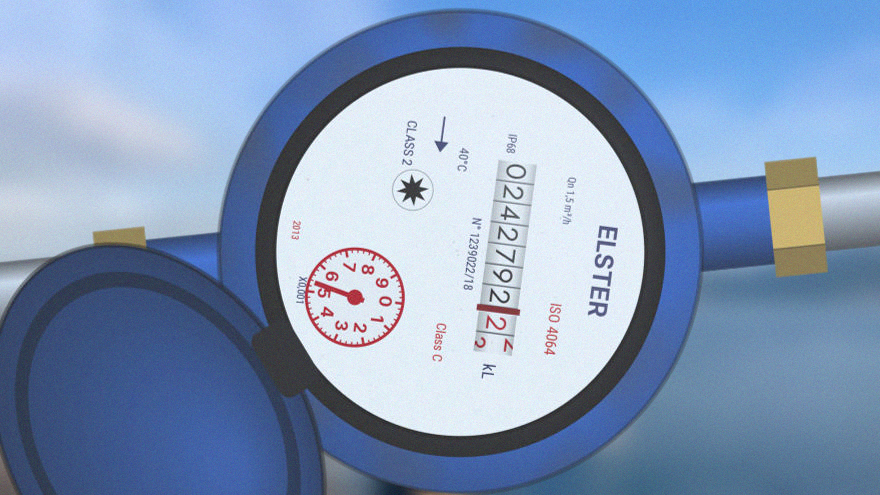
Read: {"value": 242792.225, "unit": "kL"}
